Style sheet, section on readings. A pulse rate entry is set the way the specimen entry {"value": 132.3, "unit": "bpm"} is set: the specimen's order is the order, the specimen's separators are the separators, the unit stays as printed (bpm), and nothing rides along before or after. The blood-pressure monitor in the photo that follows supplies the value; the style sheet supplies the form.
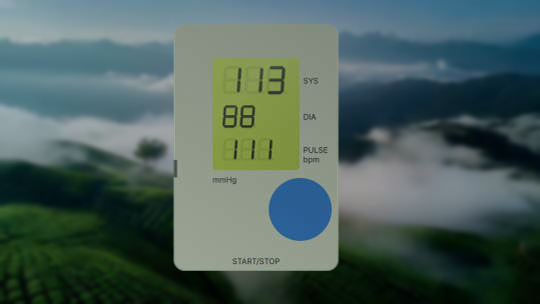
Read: {"value": 111, "unit": "bpm"}
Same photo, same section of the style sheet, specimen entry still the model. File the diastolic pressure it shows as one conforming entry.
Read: {"value": 88, "unit": "mmHg"}
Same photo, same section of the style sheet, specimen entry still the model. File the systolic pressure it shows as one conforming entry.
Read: {"value": 113, "unit": "mmHg"}
